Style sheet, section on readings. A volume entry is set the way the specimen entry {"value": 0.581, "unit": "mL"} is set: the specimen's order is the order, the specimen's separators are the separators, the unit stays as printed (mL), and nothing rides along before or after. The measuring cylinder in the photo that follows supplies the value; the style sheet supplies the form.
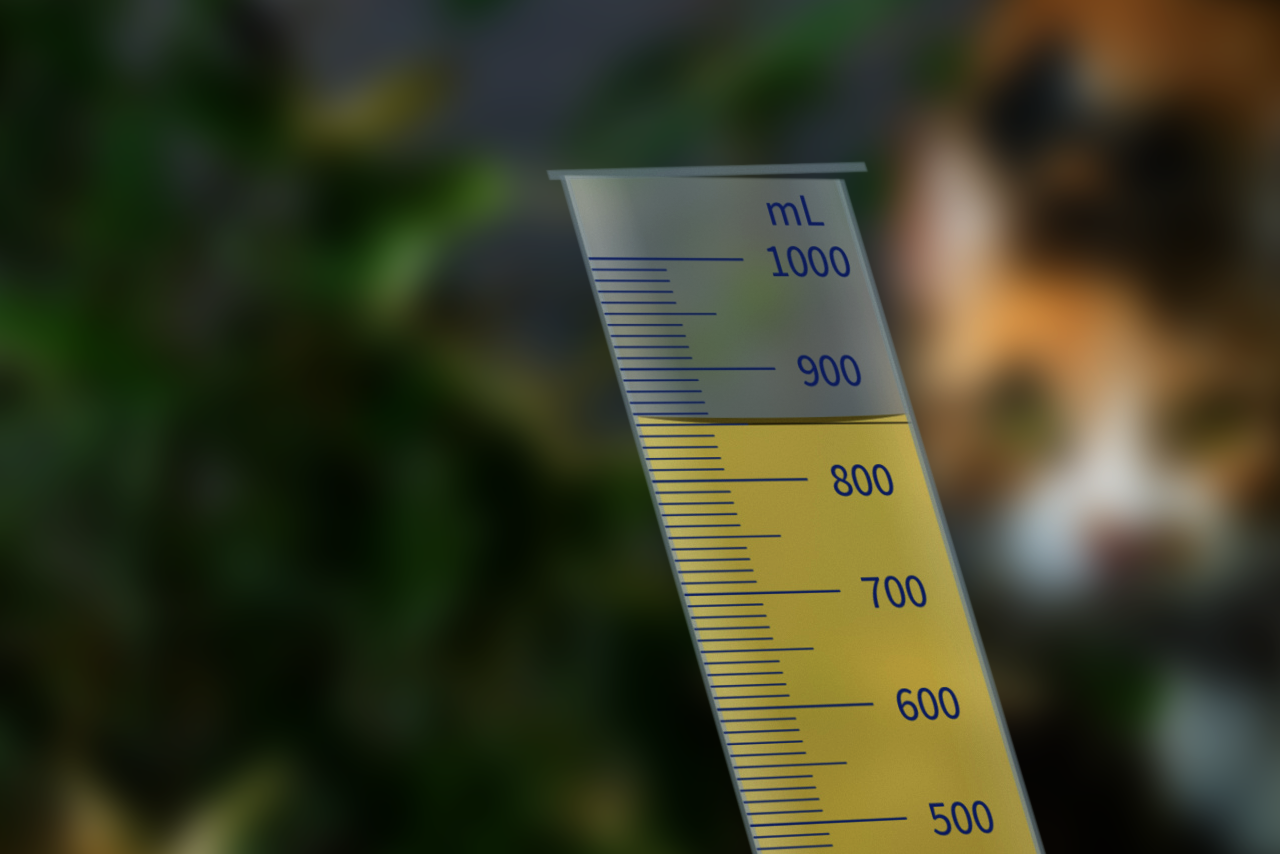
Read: {"value": 850, "unit": "mL"}
